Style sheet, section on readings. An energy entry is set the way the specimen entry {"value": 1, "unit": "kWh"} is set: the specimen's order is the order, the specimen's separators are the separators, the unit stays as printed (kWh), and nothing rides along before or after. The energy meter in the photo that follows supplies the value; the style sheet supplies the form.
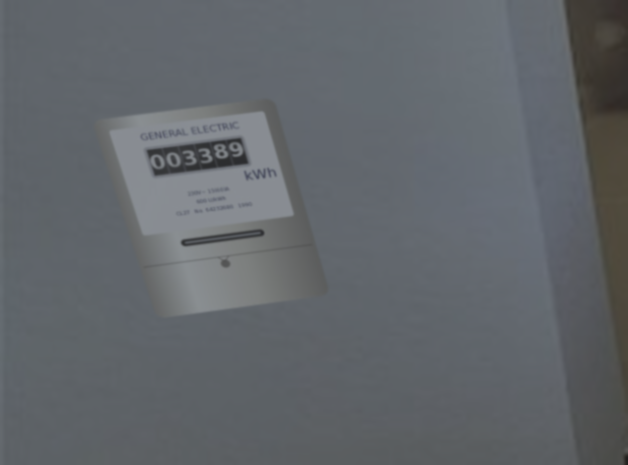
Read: {"value": 3389, "unit": "kWh"}
